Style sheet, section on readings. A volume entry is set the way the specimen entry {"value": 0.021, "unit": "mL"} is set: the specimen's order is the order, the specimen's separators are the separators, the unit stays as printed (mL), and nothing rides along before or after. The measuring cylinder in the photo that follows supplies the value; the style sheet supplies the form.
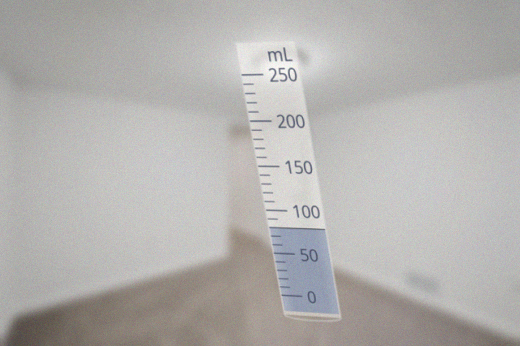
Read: {"value": 80, "unit": "mL"}
